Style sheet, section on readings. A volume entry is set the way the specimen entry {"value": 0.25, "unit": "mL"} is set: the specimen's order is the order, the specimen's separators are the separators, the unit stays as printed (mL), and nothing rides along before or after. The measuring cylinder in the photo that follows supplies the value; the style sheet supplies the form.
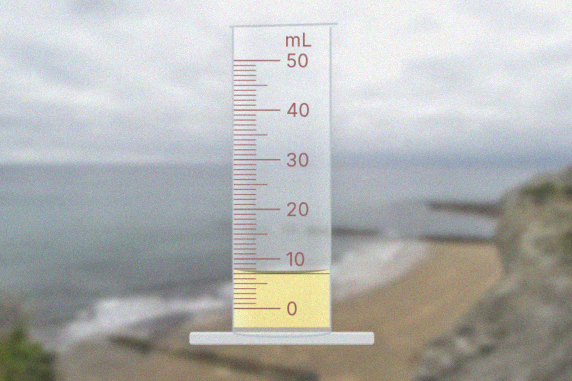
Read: {"value": 7, "unit": "mL"}
